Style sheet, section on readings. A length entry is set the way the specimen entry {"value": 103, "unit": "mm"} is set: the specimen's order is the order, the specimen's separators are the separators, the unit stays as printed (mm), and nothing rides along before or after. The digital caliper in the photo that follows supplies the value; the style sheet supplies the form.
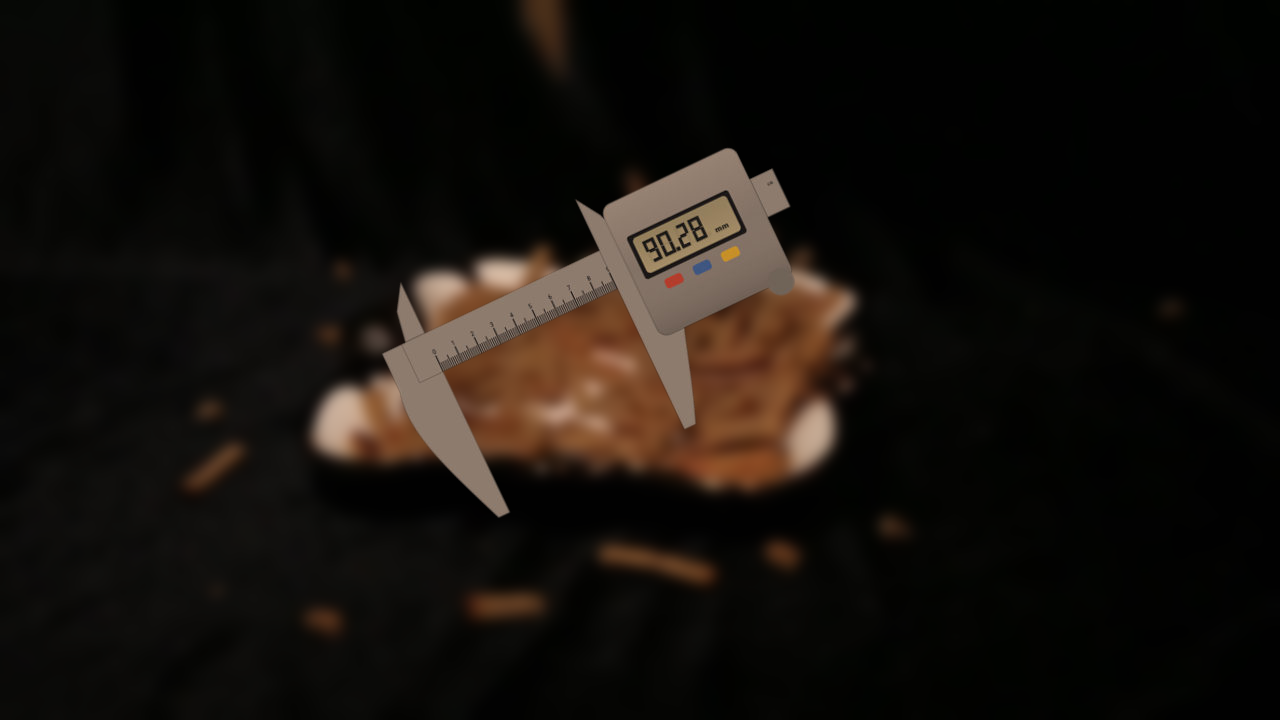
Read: {"value": 90.28, "unit": "mm"}
